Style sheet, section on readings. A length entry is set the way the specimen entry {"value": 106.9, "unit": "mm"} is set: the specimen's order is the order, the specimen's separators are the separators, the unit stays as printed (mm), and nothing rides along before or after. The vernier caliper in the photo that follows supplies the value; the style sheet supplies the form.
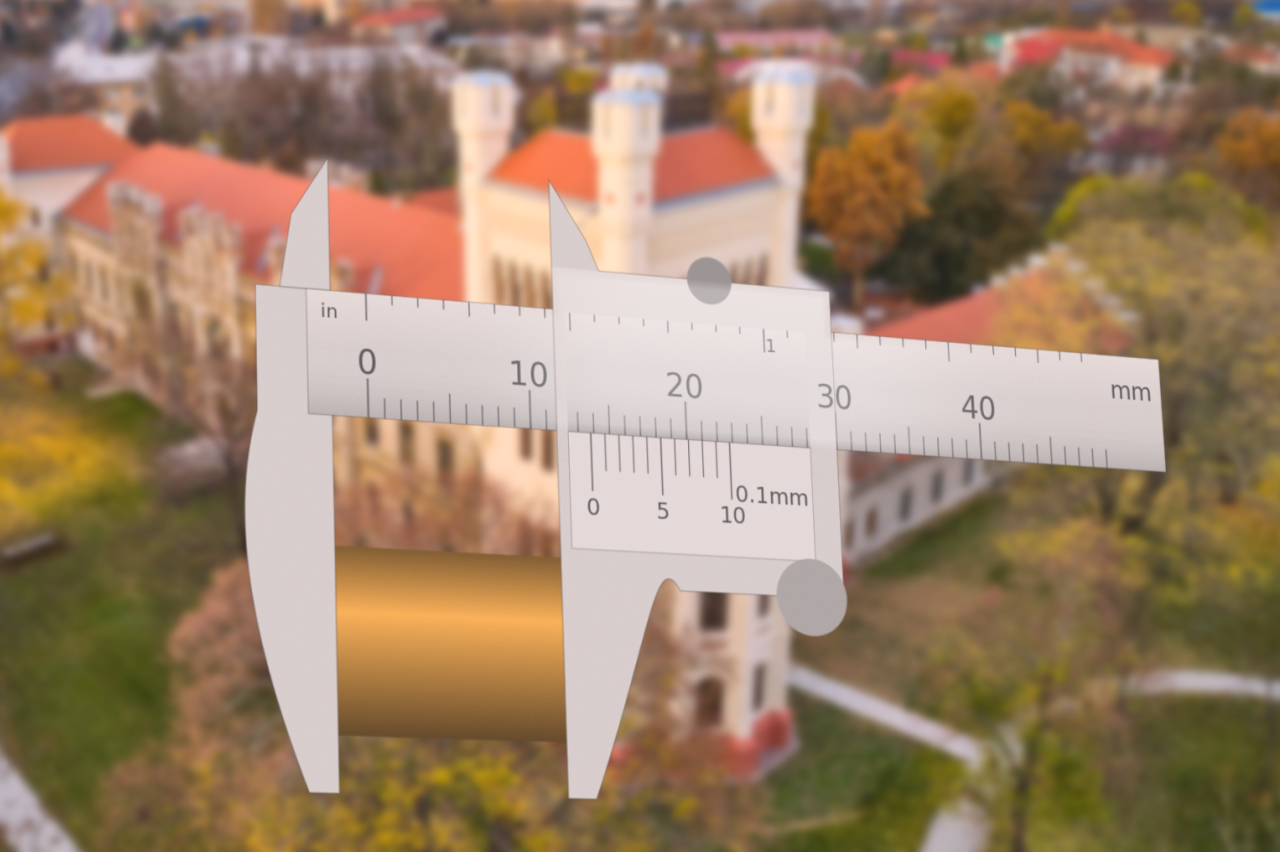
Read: {"value": 13.8, "unit": "mm"}
